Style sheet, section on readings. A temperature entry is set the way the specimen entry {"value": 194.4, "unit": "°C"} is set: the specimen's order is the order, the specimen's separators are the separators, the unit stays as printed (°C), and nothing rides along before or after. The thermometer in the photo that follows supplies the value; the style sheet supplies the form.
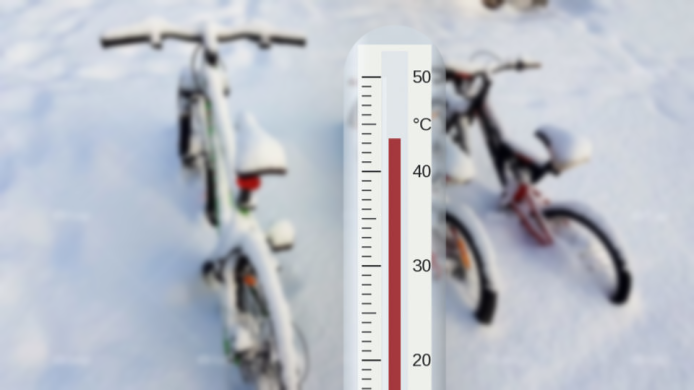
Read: {"value": 43.5, "unit": "°C"}
